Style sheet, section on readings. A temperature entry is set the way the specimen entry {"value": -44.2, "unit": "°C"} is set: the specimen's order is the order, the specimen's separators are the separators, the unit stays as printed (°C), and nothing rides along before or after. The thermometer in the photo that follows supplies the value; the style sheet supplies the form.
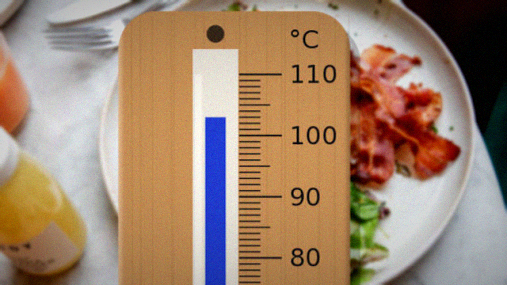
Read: {"value": 103, "unit": "°C"}
